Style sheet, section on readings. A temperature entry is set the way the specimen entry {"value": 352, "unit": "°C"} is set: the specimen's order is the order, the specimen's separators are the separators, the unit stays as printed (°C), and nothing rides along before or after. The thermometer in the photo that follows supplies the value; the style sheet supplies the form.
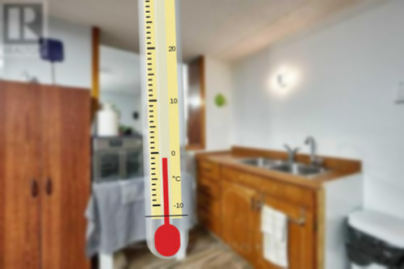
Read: {"value": -1, "unit": "°C"}
